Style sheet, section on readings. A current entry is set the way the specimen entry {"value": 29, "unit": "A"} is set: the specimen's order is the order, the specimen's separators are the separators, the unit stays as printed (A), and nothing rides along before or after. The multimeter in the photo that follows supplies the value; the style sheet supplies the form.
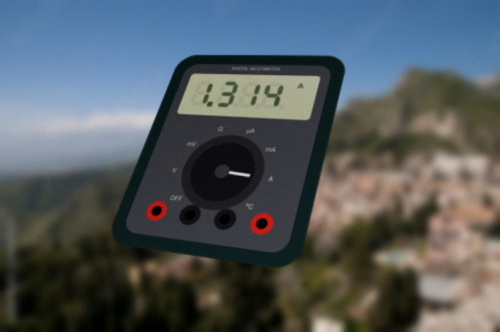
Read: {"value": 1.314, "unit": "A"}
